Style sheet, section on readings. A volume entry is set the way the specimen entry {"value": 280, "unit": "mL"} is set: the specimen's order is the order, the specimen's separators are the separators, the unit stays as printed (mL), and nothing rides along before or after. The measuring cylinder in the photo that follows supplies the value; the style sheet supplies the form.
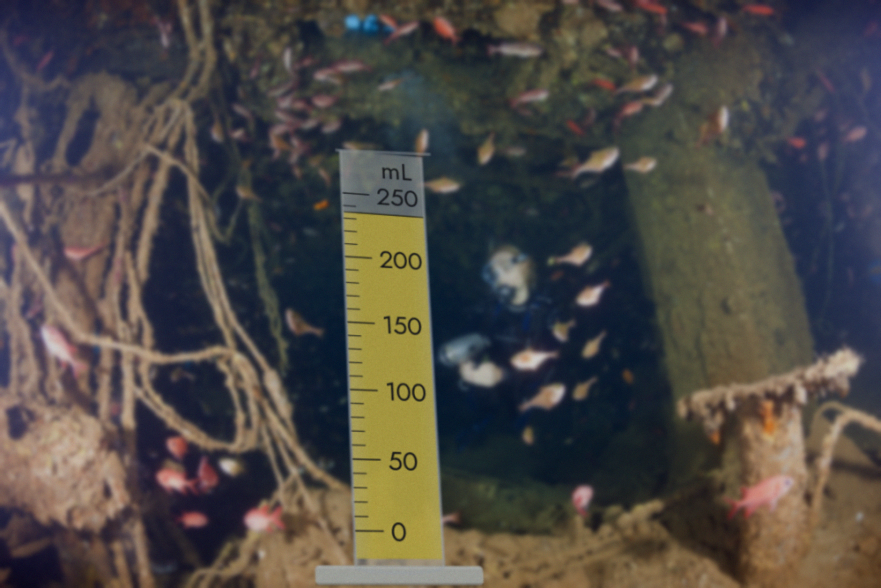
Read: {"value": 235, "unit": "mL"}
